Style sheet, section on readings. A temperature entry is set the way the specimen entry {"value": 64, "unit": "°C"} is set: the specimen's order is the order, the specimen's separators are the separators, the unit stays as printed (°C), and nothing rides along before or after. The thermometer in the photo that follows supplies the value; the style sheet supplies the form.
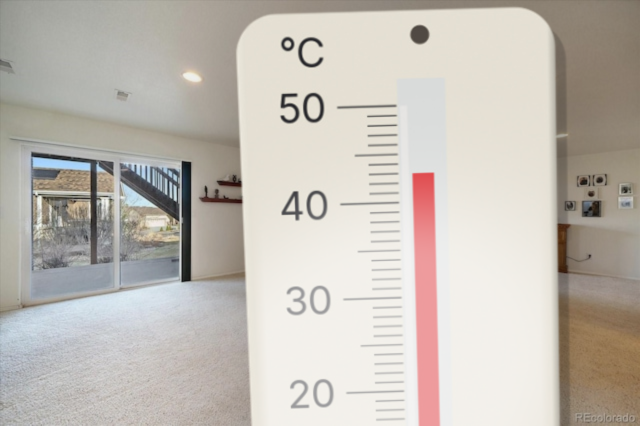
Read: {"value": 43, "unit": "°C"}
